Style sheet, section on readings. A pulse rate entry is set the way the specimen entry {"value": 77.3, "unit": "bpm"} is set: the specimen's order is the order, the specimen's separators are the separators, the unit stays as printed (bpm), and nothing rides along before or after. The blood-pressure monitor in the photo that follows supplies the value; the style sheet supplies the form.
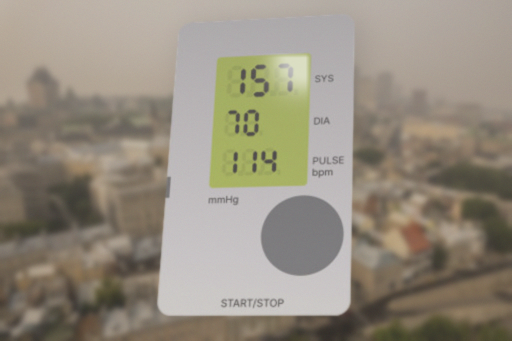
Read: {"value": 114, "unit": "bpm"}
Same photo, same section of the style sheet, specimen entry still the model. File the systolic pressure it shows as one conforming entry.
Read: {"value": 157, "unit": "mmHg"}
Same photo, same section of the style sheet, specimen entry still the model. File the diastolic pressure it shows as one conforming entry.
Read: {"value": 70, "unit": "mmHg"}
